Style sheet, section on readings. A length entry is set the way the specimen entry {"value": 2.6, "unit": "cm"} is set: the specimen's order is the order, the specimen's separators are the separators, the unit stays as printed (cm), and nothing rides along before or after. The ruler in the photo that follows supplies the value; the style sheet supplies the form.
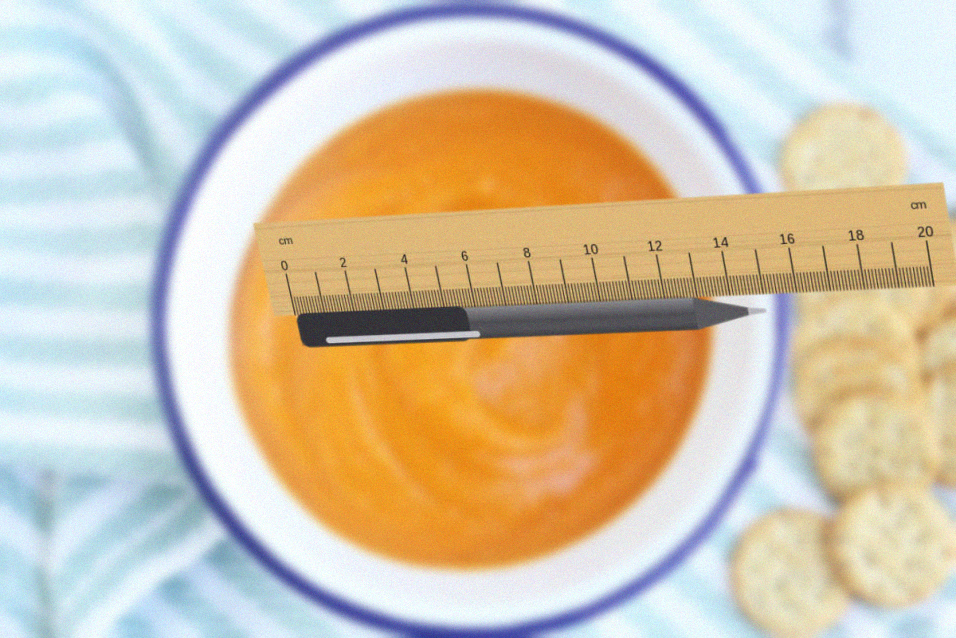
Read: {"value": 15, "unit": "cm"}
